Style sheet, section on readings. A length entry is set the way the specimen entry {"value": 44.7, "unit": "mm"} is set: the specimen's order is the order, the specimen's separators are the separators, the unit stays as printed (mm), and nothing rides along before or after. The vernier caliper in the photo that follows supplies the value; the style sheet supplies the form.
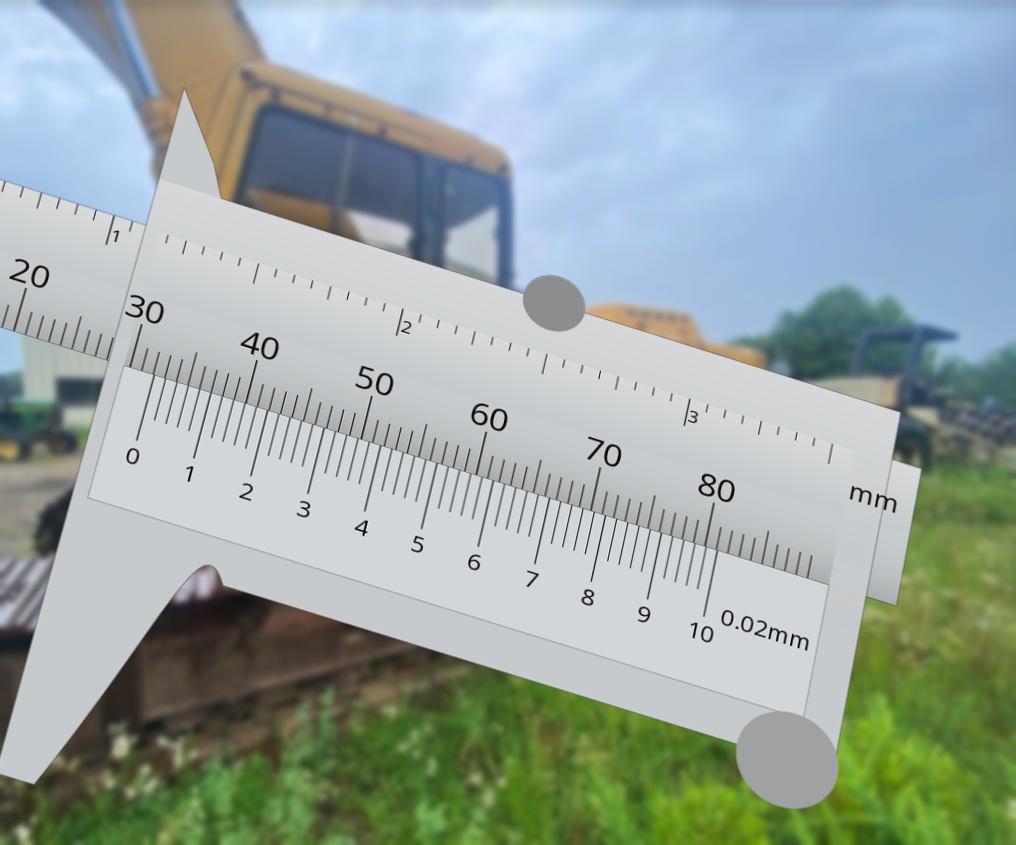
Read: {"value": 32.1, "unit": "mm"}
